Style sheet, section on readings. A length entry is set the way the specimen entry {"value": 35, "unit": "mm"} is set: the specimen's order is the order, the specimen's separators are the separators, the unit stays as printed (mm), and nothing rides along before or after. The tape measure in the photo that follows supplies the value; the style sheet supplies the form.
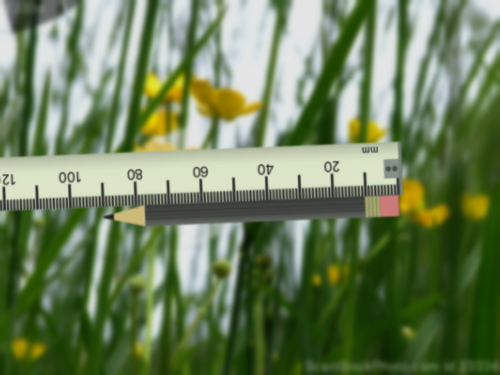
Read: {"value": 90, "unit": "mm"}
